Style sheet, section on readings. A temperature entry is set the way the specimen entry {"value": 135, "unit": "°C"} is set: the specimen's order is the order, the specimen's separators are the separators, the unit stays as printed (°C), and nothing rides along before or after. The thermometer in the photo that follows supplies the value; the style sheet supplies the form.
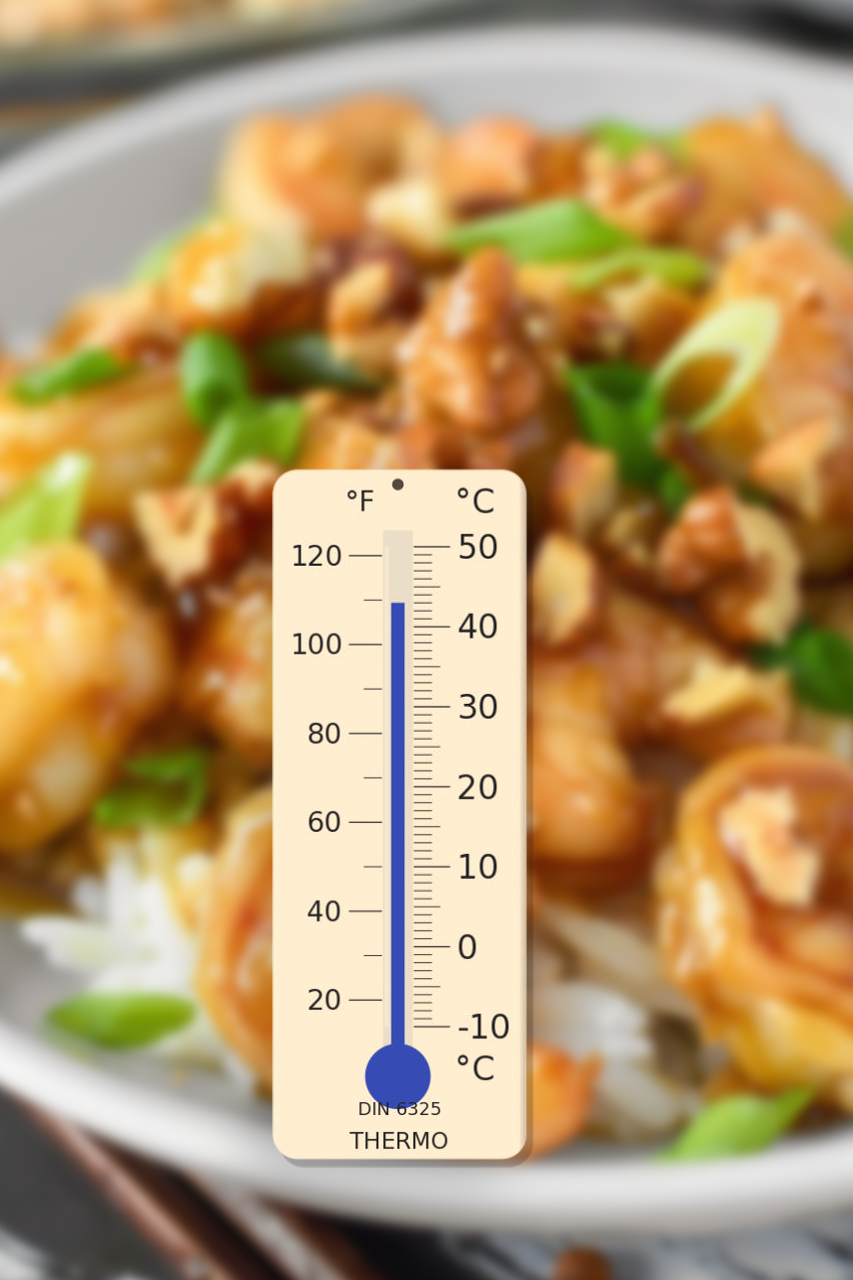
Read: {"value": 43, "unit": "°C"}
